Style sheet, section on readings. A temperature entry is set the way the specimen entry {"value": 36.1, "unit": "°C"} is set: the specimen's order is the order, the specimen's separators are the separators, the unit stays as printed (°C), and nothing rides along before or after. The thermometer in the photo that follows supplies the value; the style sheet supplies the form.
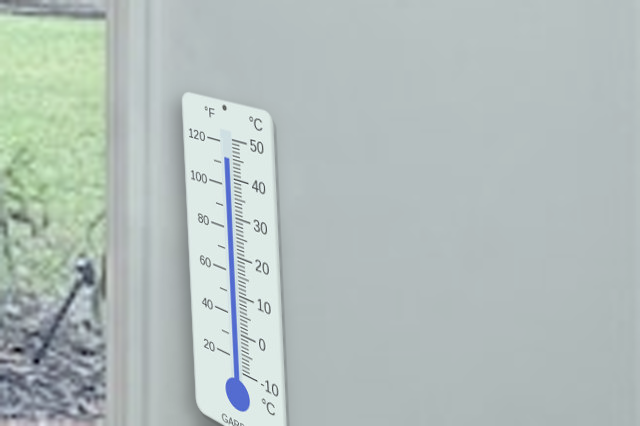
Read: {"value": 45, "unit": "°C"}
